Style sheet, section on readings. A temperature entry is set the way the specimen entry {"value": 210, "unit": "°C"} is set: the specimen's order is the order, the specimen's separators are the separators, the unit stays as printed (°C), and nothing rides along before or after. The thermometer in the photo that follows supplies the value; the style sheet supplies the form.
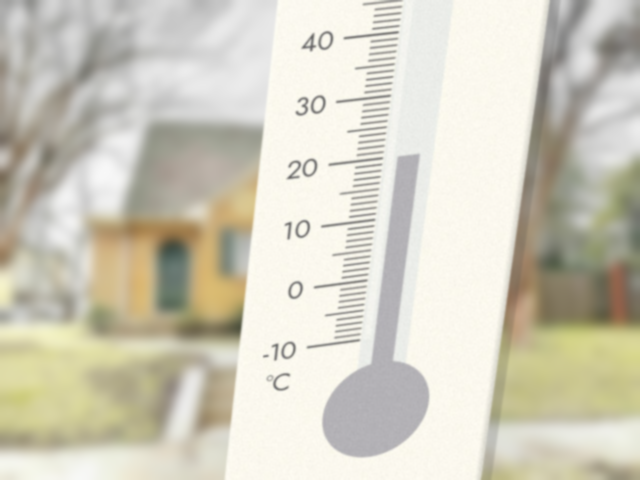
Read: {"value": 20, "unit": "°C"}
